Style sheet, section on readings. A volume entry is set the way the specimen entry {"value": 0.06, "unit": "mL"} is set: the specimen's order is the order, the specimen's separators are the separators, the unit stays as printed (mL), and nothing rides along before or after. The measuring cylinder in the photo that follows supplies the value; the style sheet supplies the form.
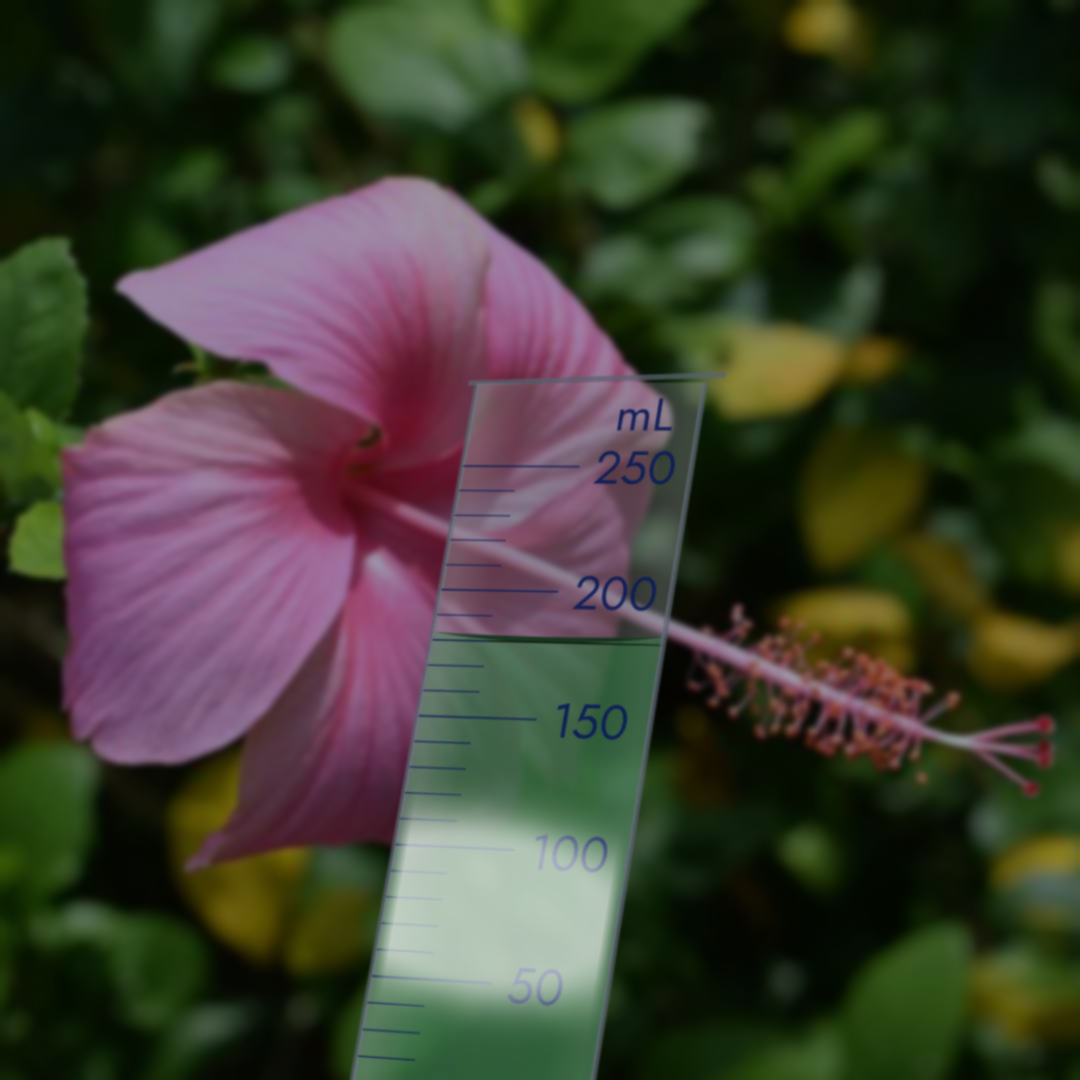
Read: {"value": 180, "unit": "mL"}
